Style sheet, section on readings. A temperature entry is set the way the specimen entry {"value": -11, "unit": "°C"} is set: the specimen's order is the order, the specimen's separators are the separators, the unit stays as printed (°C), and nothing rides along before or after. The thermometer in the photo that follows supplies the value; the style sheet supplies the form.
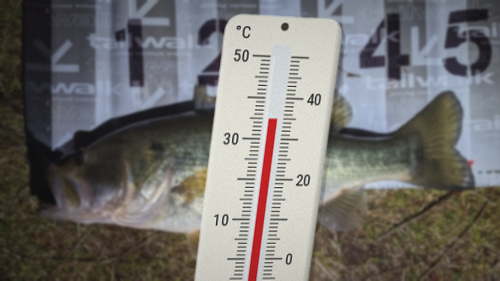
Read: {"value": 35, "unit": "°C"}
